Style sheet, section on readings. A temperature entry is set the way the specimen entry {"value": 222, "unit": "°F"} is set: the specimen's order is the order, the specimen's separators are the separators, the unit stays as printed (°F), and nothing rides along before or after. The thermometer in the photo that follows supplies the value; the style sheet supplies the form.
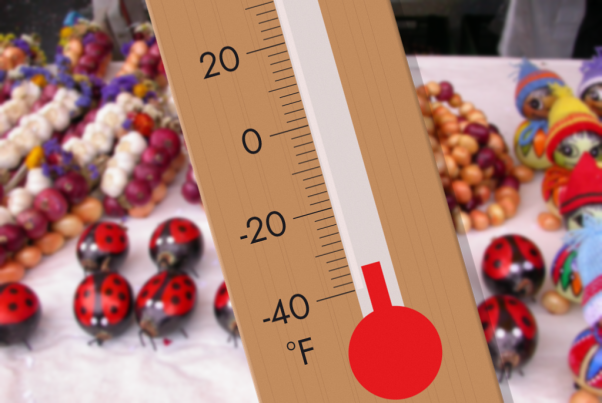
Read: {"value": -35, "unit": "°F"}
